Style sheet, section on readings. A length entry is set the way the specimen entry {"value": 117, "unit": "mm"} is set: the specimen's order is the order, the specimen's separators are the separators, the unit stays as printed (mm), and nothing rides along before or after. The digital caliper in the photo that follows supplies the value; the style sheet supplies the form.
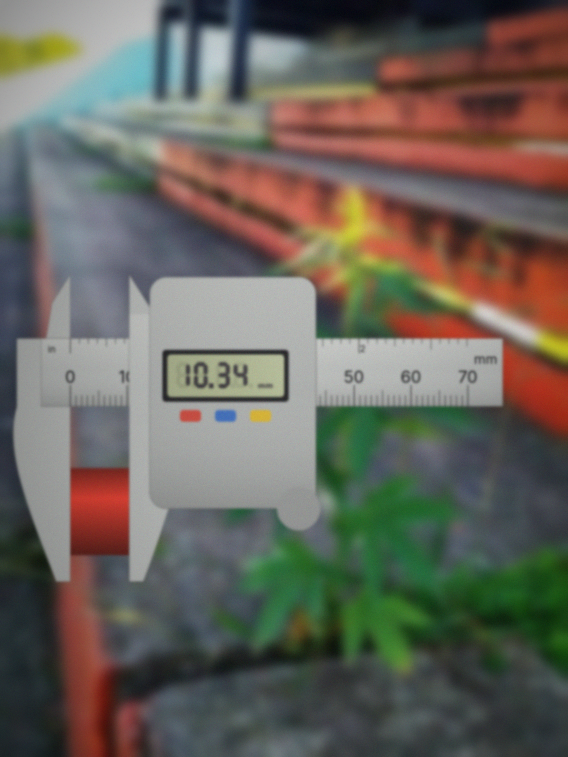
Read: {"value": 10.34, "unit": "mm"}
